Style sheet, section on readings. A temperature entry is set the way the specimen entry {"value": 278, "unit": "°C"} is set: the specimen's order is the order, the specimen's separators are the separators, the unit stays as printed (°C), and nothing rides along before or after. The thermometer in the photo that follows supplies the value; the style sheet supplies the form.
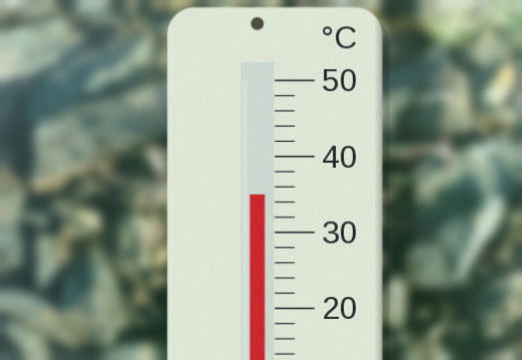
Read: {"value": 35, "unit": "°C"}
